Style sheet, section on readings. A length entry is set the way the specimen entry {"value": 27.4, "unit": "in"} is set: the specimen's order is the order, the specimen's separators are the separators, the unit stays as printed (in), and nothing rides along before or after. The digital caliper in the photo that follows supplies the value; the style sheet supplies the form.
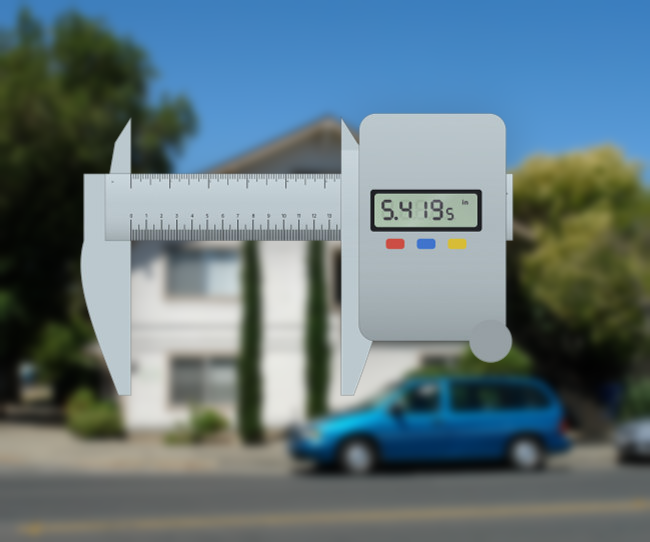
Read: {"value": 5.4195, "unit": "in"}
